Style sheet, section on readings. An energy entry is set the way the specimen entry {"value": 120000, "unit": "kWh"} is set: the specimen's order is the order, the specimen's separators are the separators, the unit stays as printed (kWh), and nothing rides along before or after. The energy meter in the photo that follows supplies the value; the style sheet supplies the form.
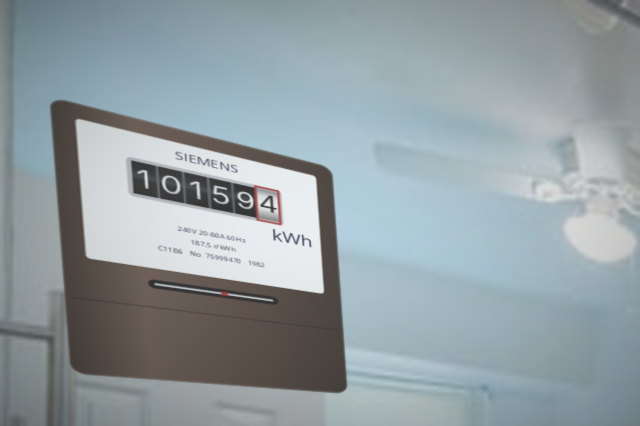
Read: {"value": 10159.4, "unit": "kWh"}
